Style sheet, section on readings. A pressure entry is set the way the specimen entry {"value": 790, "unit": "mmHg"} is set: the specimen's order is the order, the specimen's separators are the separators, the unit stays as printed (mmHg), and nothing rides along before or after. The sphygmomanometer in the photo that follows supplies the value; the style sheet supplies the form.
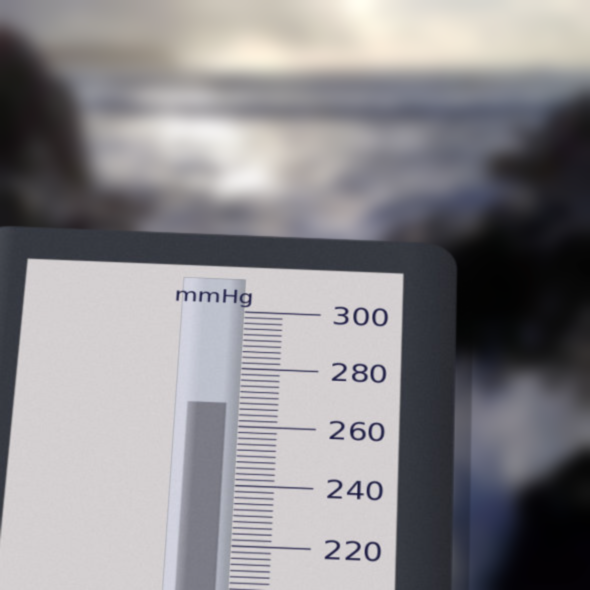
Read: {"value": 268, "unit": "mmHg"}
